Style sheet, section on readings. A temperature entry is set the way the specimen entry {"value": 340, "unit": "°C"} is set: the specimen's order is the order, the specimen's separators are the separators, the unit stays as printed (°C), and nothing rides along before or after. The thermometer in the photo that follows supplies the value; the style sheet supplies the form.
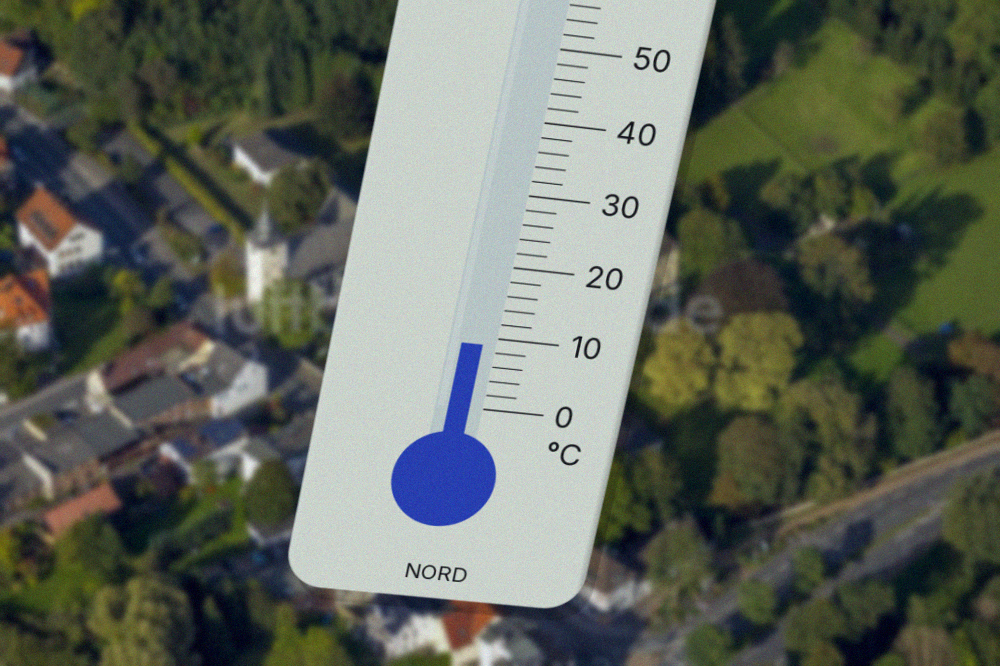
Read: {"value": 9, "unit": "°C"}
